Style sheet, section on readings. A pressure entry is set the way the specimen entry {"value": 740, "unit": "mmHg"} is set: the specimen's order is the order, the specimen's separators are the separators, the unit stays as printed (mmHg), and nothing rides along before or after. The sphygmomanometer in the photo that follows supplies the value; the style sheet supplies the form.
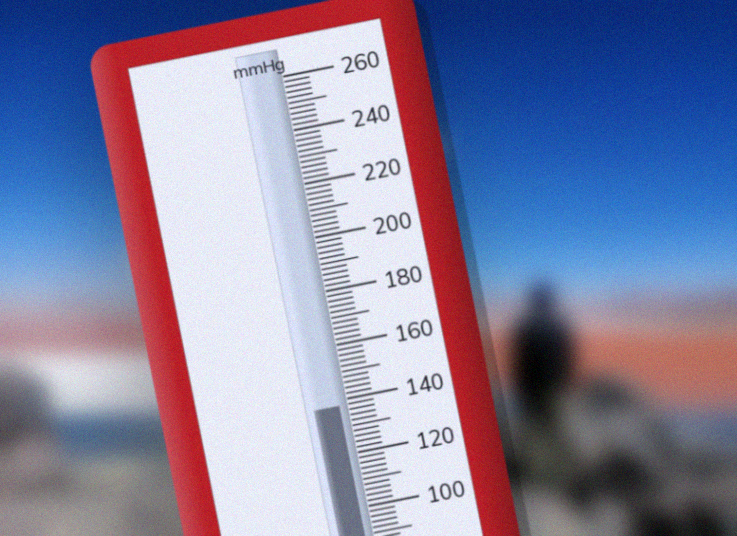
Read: {"value": 138, "unit": "mmHg"}
